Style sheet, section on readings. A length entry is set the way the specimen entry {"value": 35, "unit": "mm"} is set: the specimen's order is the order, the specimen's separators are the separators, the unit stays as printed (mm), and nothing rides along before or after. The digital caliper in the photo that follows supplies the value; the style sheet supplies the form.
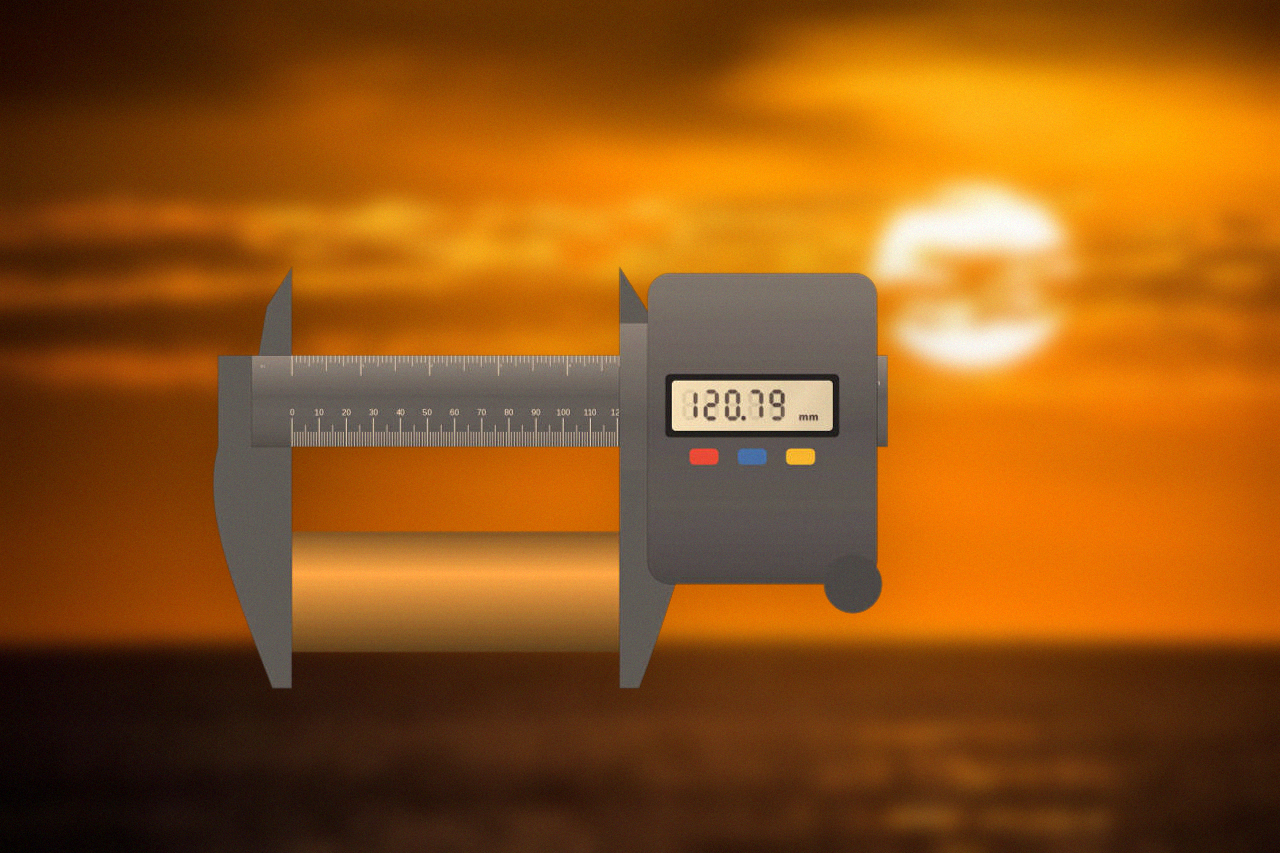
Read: {"value": 120.79, "unit": "mm"}
